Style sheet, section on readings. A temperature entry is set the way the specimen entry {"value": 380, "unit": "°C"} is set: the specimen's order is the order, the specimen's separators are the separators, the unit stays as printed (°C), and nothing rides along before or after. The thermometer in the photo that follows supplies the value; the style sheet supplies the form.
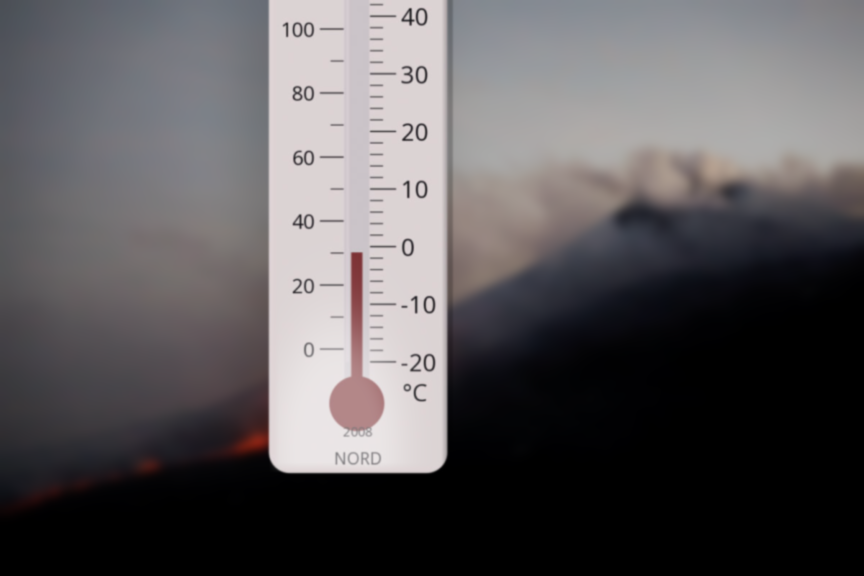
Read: {"value": -1, "unit": "°C"}
